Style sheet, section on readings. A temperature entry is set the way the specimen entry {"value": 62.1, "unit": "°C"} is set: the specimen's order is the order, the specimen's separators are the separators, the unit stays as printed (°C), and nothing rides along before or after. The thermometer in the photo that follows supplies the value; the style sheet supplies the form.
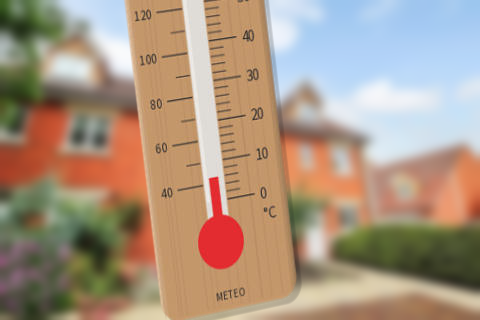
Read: {"value": 6, "unit": "°C"}
